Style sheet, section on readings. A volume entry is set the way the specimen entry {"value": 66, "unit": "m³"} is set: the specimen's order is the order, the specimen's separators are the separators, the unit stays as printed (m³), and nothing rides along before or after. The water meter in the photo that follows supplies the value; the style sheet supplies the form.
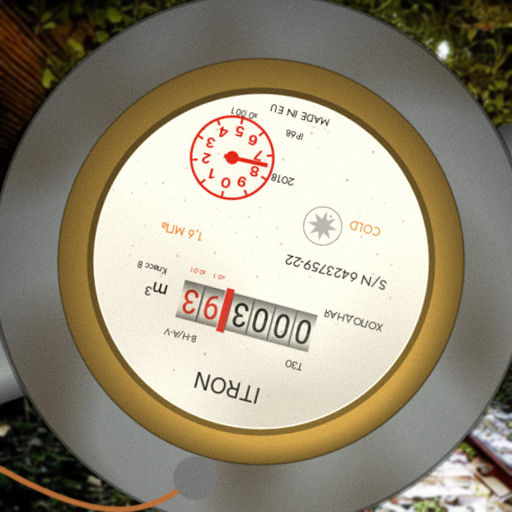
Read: {"value": 3.937, "unit": "m³"}
